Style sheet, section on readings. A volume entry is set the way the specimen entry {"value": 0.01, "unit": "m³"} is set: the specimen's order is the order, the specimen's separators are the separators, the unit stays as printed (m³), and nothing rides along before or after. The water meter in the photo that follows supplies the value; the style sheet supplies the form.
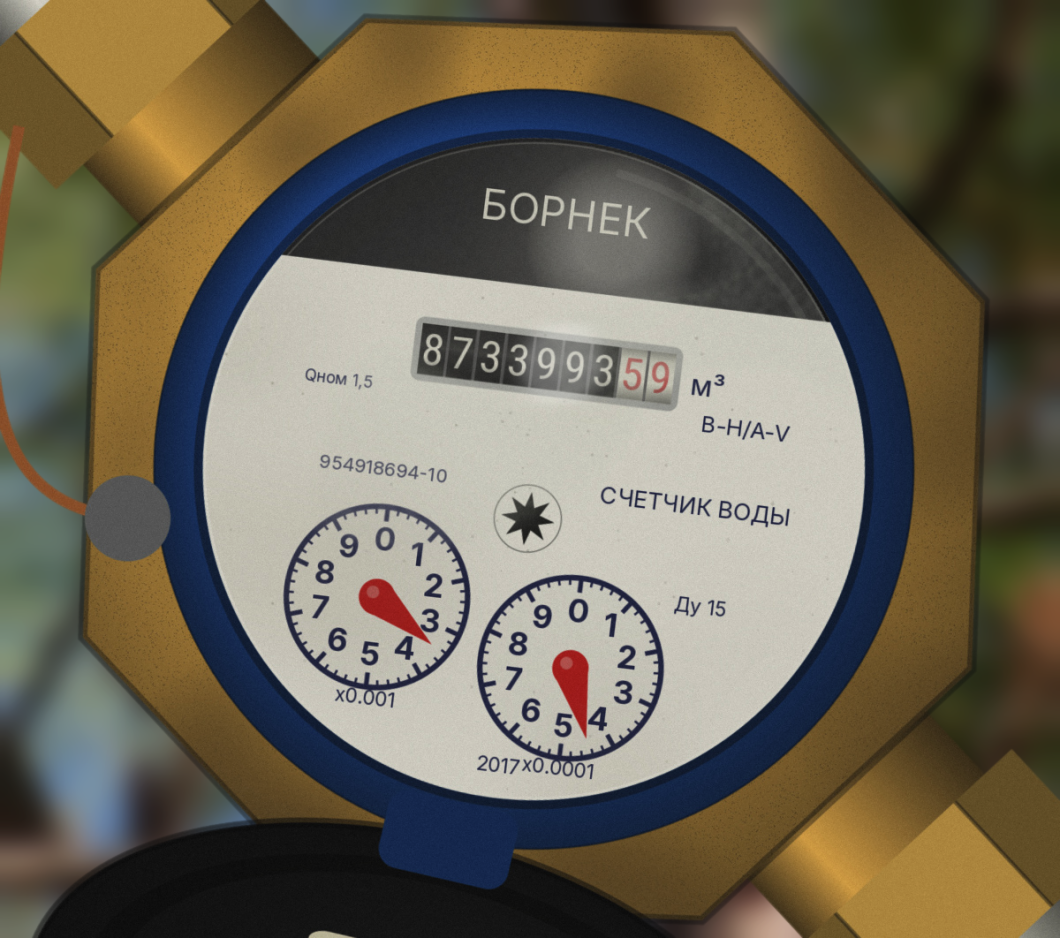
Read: {"value": 8733993.5934, "unit": "m³"}
